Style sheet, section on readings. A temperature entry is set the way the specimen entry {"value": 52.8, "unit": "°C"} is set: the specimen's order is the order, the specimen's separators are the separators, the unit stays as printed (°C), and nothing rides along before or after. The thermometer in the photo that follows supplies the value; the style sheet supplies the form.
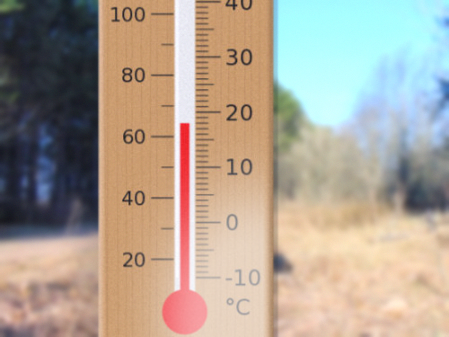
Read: {"value": 18, "unit": "°C"}
